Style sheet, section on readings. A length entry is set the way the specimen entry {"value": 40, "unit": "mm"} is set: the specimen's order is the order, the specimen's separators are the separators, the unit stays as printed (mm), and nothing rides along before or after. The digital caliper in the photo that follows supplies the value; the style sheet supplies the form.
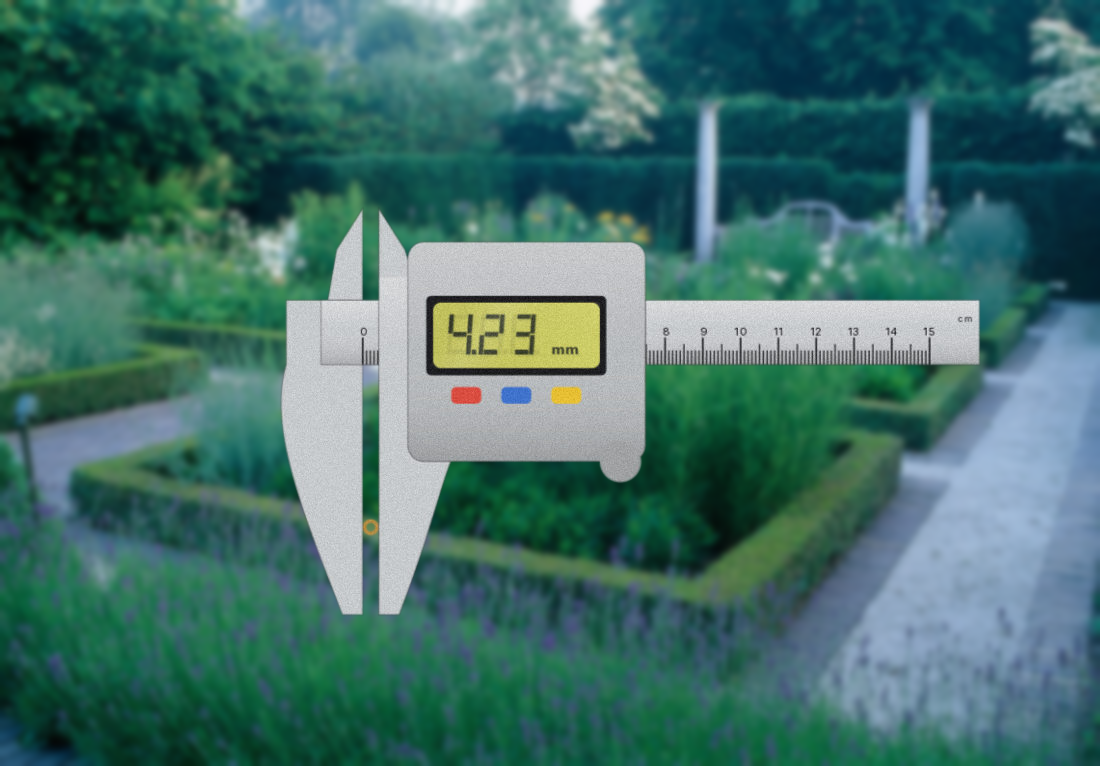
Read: {"value": 4.23, "unit": "mm"}
